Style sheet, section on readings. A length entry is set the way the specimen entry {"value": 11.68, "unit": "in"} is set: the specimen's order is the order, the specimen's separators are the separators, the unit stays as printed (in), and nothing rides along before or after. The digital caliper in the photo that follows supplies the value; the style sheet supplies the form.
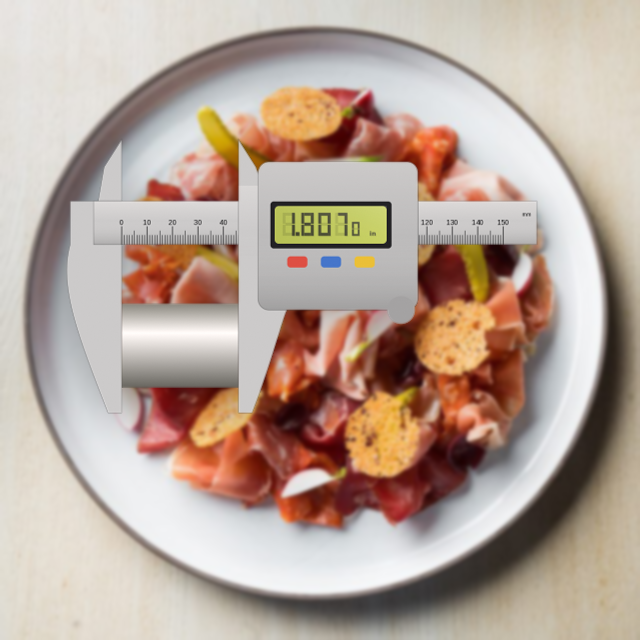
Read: {"value": 1.8070, "unit": "in"}
